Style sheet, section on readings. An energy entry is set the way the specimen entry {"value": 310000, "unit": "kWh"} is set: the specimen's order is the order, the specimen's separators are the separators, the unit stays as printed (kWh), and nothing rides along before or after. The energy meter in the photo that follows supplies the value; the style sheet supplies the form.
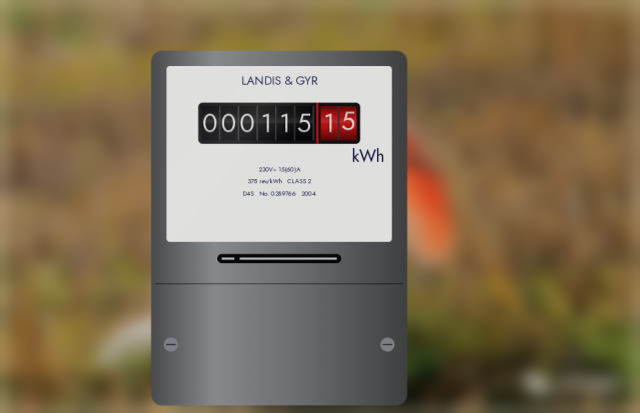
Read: {"value": 115.15, "unit": "kWh"}
